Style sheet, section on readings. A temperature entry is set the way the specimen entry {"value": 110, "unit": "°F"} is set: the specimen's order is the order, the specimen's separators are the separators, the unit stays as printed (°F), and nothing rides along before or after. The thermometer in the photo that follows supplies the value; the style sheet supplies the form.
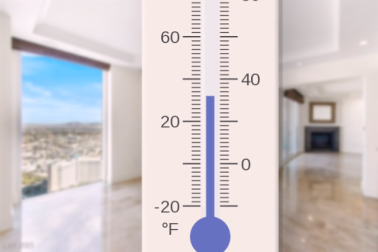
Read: {"value": 32, "unit": "°F"}
